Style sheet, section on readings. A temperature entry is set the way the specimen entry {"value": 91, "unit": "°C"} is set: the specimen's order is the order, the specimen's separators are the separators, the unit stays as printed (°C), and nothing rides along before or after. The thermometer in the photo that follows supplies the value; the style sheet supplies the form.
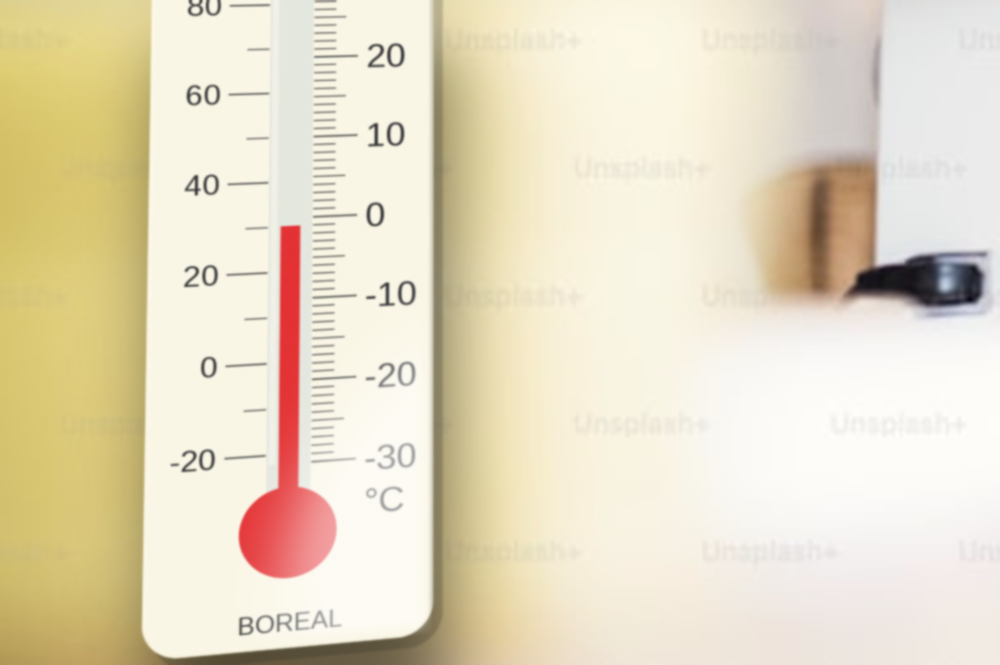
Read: {"value": -1, "unit": "°C"}
